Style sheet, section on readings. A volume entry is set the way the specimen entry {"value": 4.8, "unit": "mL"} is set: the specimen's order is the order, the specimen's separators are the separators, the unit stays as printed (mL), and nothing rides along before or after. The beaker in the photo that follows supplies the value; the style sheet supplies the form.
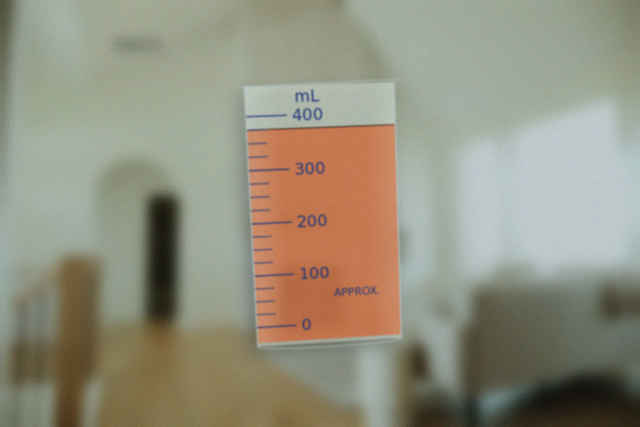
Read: {"value": 375, "unit": "mL"}
